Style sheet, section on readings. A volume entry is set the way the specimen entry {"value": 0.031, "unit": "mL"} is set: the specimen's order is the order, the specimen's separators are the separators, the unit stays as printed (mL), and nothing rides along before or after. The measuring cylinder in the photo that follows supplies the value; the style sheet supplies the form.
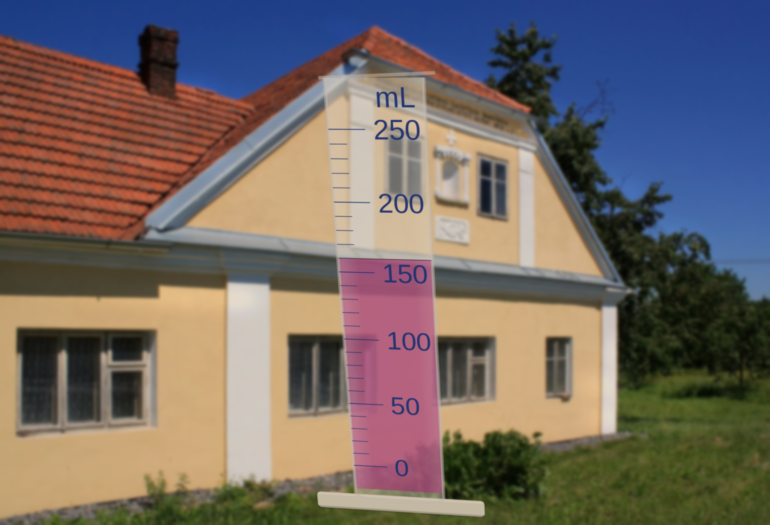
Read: {"value": 160, "unit": "mL"}
